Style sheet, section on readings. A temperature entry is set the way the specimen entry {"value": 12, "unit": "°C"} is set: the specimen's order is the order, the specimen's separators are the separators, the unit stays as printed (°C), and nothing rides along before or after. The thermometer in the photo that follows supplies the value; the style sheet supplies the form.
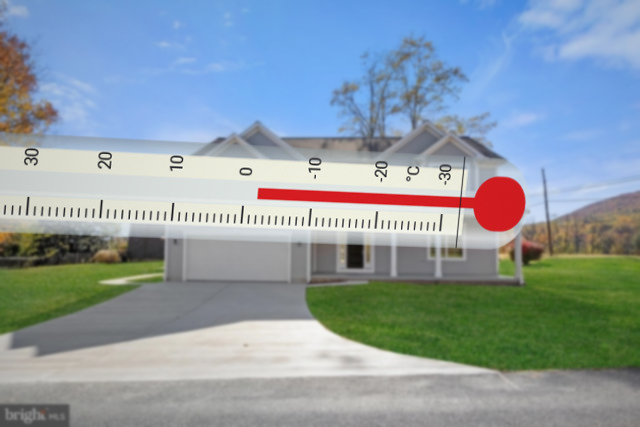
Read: {"value": -2, "unit": "°C"}
